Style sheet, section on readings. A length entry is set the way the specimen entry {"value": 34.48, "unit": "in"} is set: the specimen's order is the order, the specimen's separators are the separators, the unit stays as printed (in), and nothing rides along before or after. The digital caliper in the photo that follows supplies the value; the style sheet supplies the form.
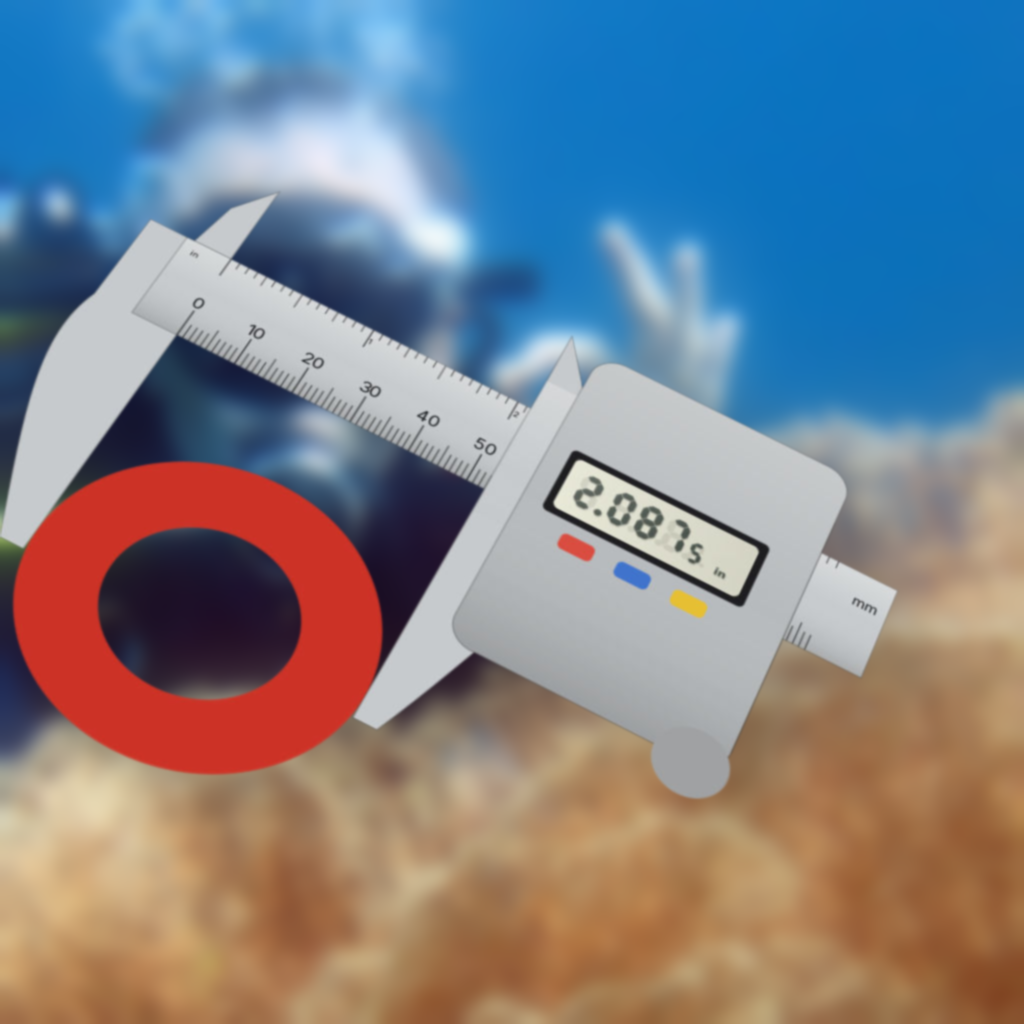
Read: {"value": 2.0875, "unit": "in"}
